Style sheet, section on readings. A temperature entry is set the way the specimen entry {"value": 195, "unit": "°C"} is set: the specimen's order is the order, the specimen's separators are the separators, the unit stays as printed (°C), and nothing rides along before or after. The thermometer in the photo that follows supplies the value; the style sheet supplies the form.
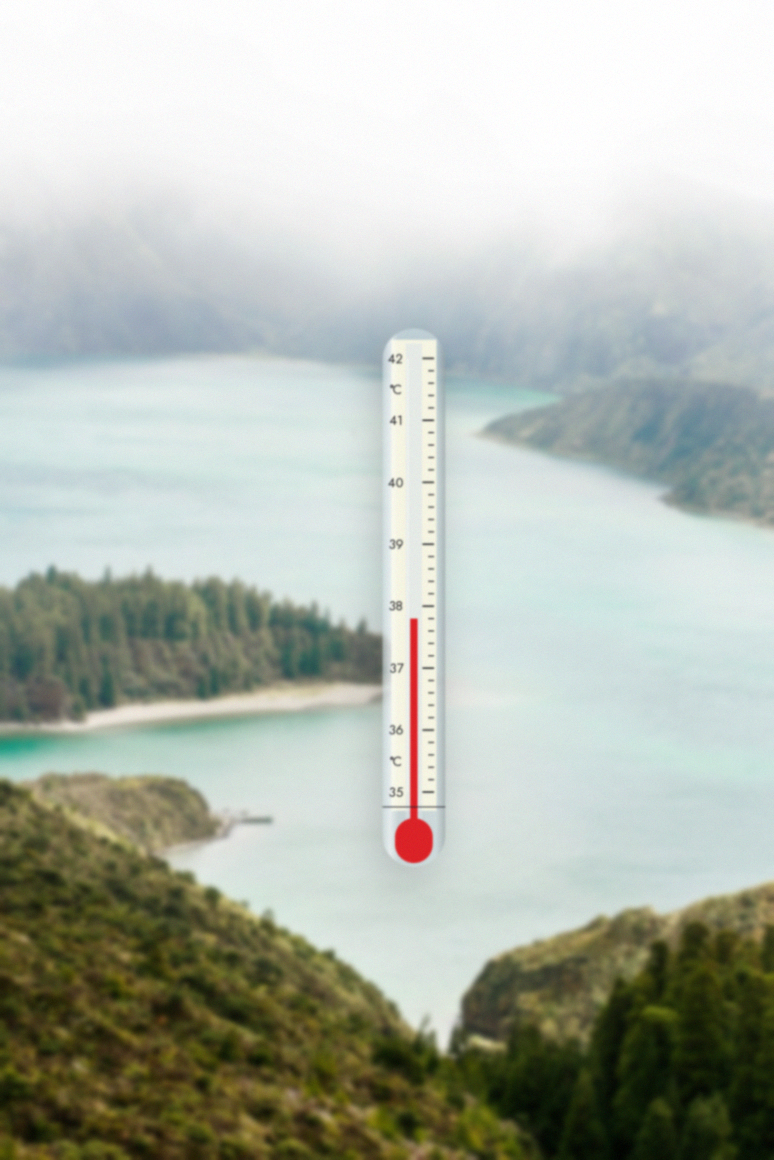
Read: {"value": 37.8, "unit": "°C"}
